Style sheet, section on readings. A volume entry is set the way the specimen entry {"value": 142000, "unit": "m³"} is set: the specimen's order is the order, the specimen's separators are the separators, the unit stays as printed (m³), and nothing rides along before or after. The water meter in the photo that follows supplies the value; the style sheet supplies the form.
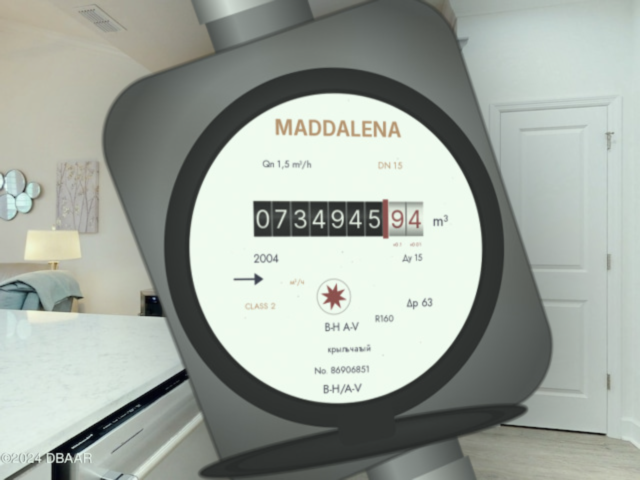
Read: {"value": 734945.94, "unit": "m³"}
